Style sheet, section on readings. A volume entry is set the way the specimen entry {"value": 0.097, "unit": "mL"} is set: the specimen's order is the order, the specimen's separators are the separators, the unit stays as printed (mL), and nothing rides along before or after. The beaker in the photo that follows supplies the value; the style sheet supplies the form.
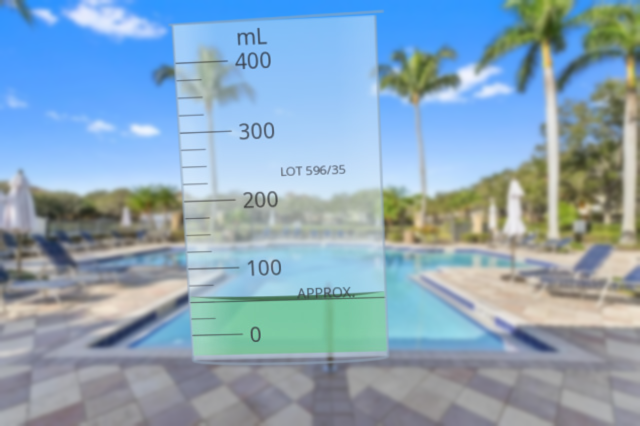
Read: {"value": 50, "unit": "mL"}
